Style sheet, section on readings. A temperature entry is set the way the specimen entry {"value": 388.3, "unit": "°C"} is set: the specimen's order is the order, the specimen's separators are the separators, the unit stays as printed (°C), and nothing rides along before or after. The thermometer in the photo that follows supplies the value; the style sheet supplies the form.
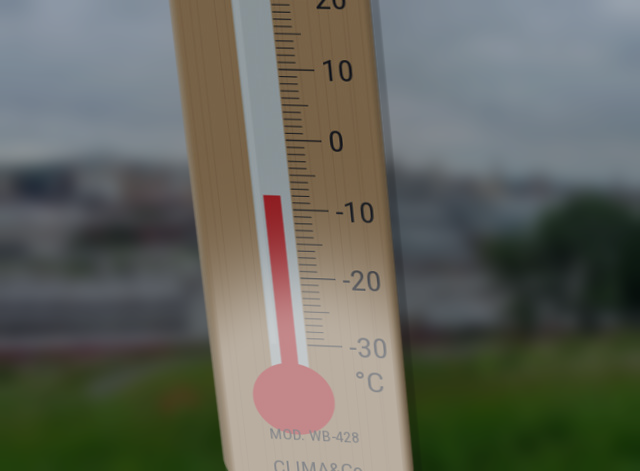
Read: {"value": -8, "unit": "°C"}
